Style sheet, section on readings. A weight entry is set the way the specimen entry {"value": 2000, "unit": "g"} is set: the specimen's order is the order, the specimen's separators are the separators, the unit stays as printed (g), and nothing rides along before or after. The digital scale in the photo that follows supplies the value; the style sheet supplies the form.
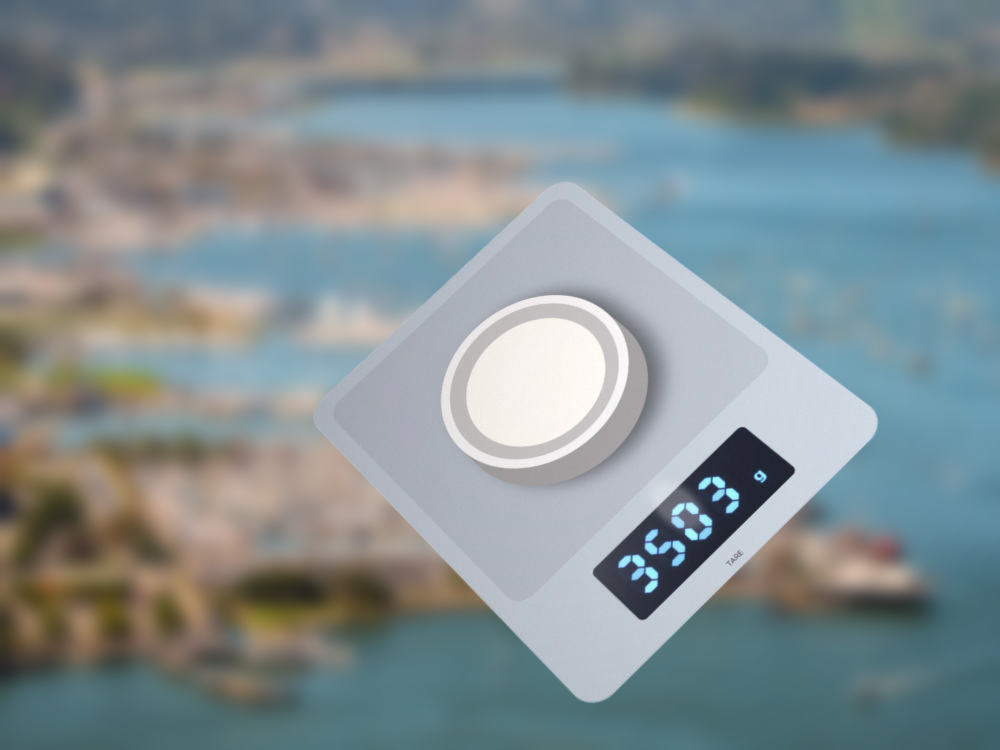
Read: {"value": 3503, "unit": "g"}
